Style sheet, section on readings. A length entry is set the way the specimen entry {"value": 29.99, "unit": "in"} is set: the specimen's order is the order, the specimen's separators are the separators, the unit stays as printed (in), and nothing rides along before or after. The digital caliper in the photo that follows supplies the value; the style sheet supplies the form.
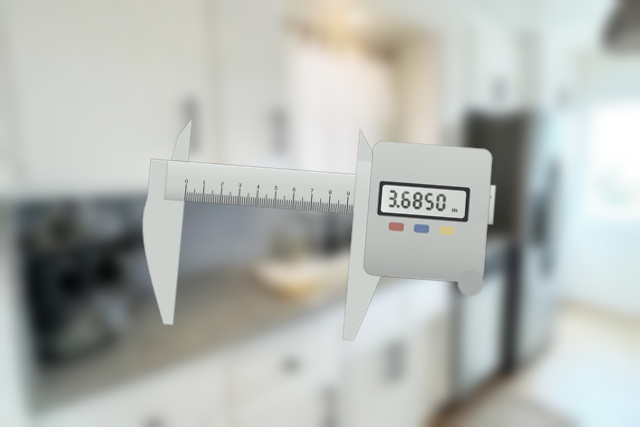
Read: {"value": 3.6850, "unit": "in"}
